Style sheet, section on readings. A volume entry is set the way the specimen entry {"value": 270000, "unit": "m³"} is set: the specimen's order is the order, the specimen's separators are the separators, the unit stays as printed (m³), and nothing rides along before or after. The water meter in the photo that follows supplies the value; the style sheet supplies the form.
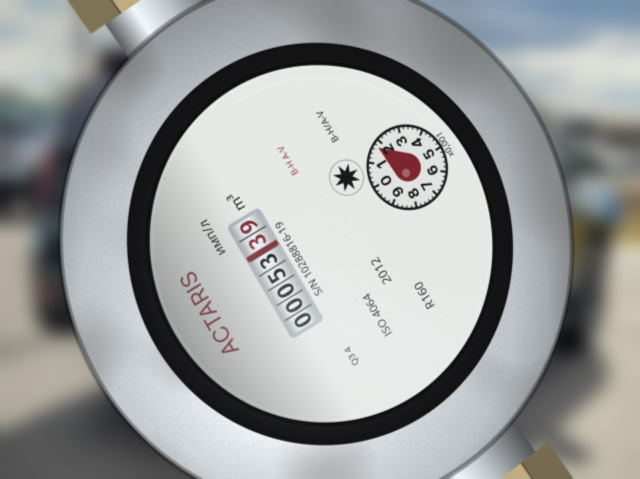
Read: {"value": 53.391, "unit": "m³"}
